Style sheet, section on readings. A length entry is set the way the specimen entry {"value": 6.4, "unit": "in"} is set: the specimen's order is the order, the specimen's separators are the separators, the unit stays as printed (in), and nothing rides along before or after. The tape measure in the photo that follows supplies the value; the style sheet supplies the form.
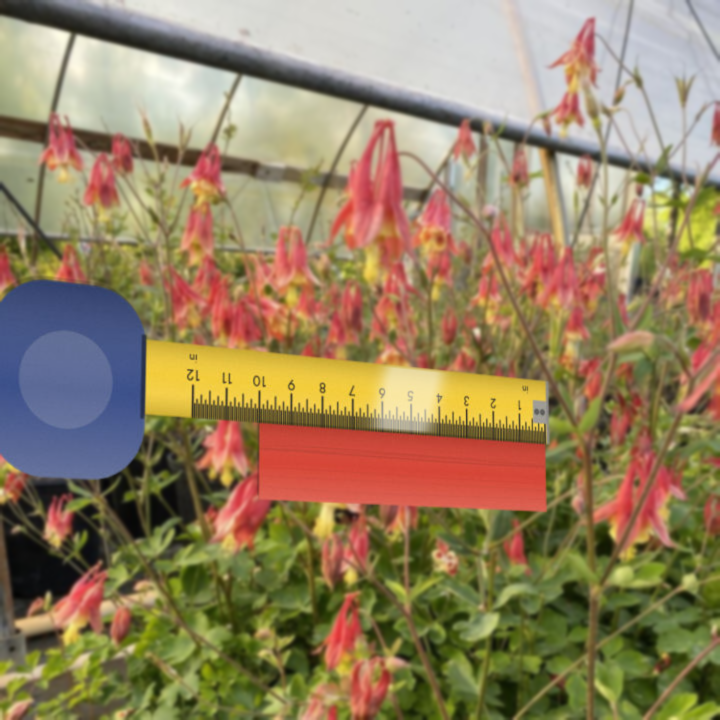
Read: {"value": 10, "unit": "in"}
